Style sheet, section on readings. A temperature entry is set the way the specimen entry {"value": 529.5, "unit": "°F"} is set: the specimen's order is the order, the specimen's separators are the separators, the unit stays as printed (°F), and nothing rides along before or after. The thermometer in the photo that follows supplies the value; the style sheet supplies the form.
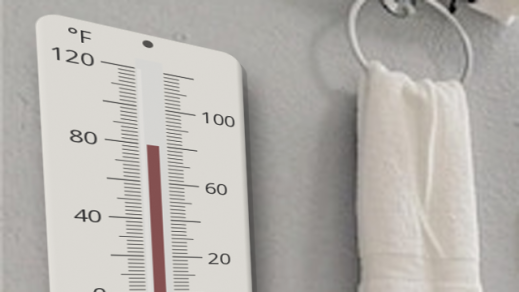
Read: {"value": 80, "unit": "°F"}
